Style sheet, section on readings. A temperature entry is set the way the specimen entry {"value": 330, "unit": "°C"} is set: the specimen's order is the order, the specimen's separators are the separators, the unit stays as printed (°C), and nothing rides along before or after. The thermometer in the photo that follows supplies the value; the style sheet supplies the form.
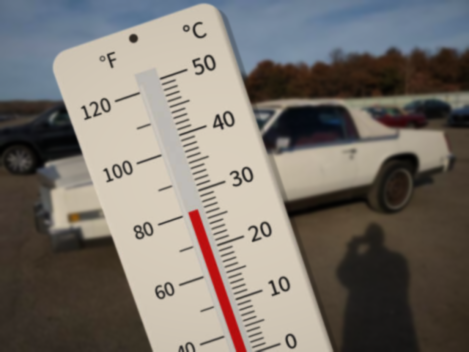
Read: {"value": 27, "unit": "°C"}
